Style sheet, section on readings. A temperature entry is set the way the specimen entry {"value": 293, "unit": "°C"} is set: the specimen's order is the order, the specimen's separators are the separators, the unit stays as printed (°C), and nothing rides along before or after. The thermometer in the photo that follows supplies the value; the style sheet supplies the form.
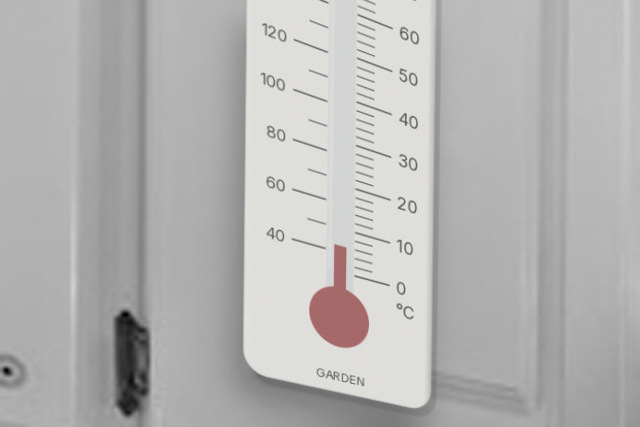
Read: {"value": 6, "unit": "°C"}
